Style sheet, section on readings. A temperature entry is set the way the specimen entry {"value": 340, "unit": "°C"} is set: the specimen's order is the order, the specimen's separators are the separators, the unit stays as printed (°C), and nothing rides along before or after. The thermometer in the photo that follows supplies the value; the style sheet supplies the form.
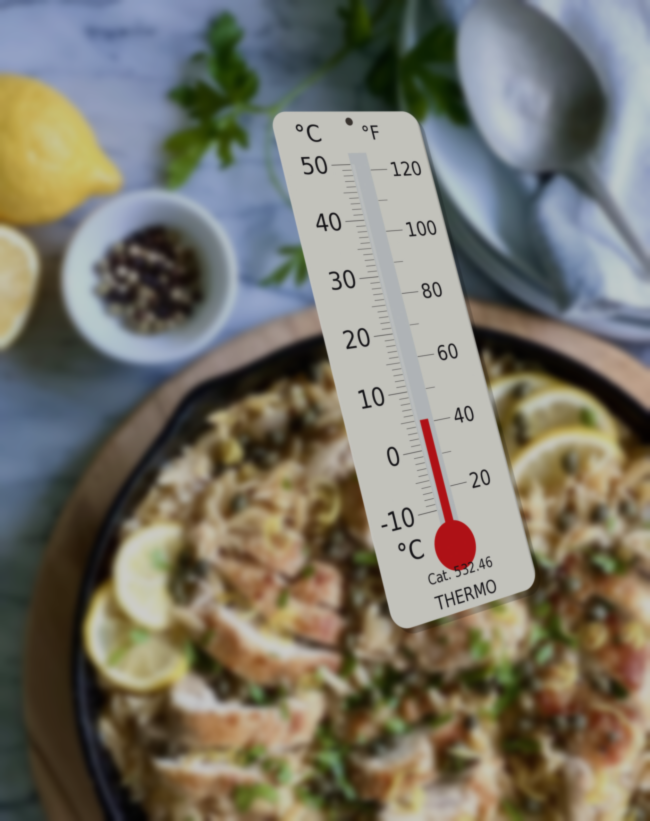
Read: {"value": 5, "unit": "°C"}
